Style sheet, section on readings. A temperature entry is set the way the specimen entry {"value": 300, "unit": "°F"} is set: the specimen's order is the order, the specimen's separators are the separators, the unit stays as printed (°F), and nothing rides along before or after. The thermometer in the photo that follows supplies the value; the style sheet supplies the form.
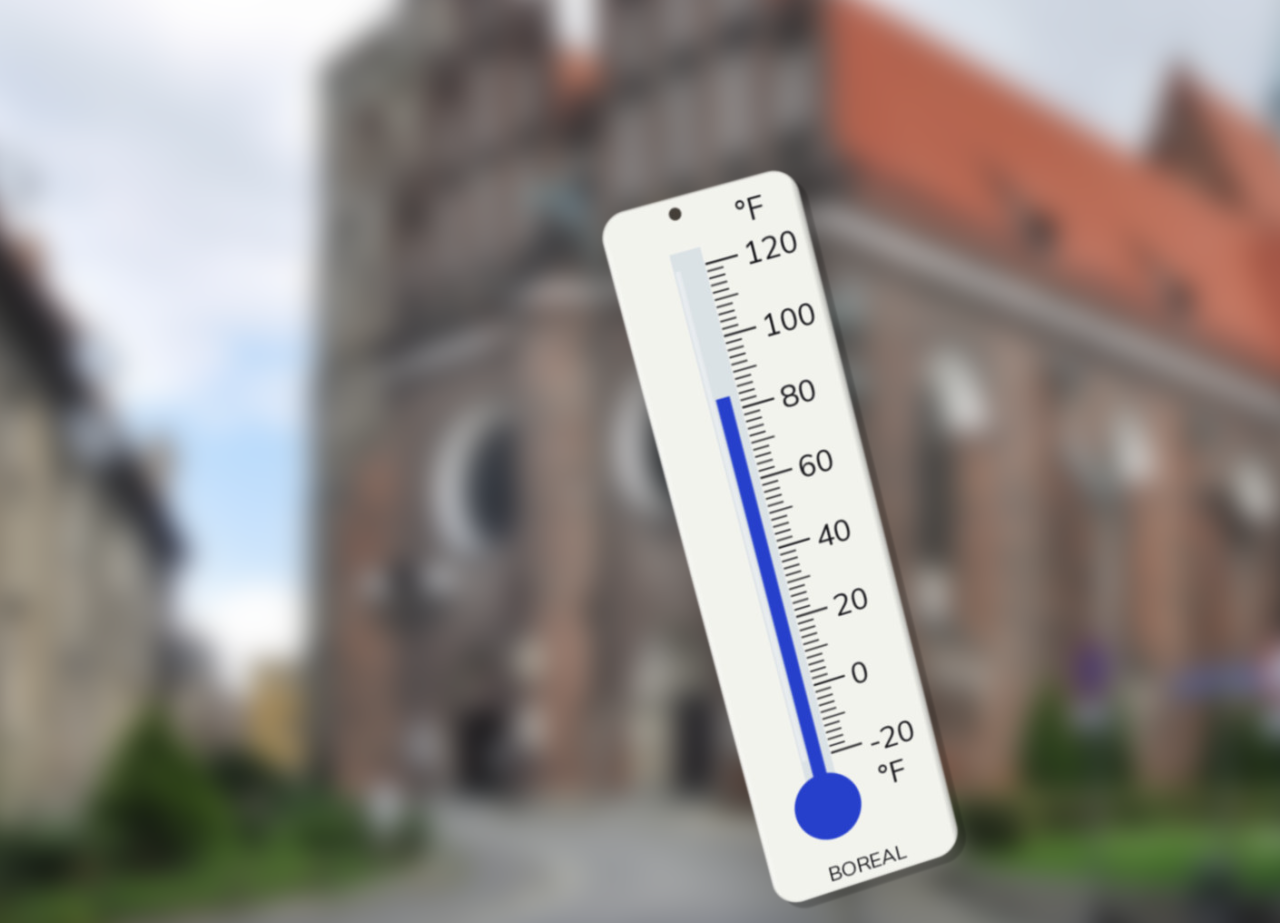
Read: {"value": 84, "unit": "°F"}
